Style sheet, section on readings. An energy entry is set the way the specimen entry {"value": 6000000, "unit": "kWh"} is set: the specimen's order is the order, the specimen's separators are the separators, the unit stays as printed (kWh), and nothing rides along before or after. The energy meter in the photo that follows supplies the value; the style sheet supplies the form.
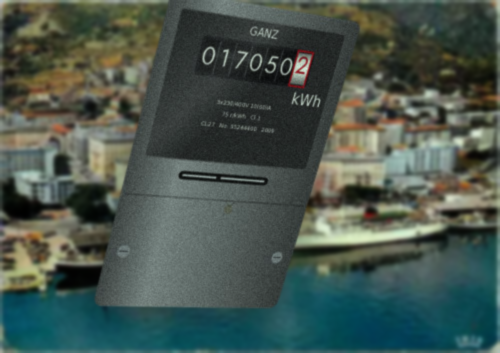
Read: {"value": 17050.2, "unit": "kWh"}
